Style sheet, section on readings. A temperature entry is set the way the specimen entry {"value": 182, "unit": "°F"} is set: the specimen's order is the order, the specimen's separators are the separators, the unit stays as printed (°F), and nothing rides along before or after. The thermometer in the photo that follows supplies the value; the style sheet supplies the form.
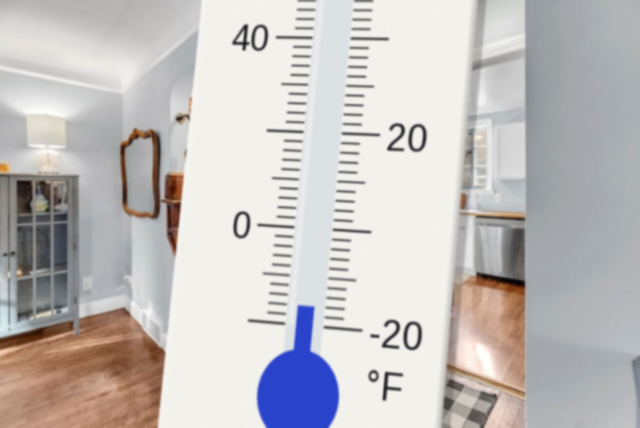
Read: {"value": -16, "unit": "°F"}
